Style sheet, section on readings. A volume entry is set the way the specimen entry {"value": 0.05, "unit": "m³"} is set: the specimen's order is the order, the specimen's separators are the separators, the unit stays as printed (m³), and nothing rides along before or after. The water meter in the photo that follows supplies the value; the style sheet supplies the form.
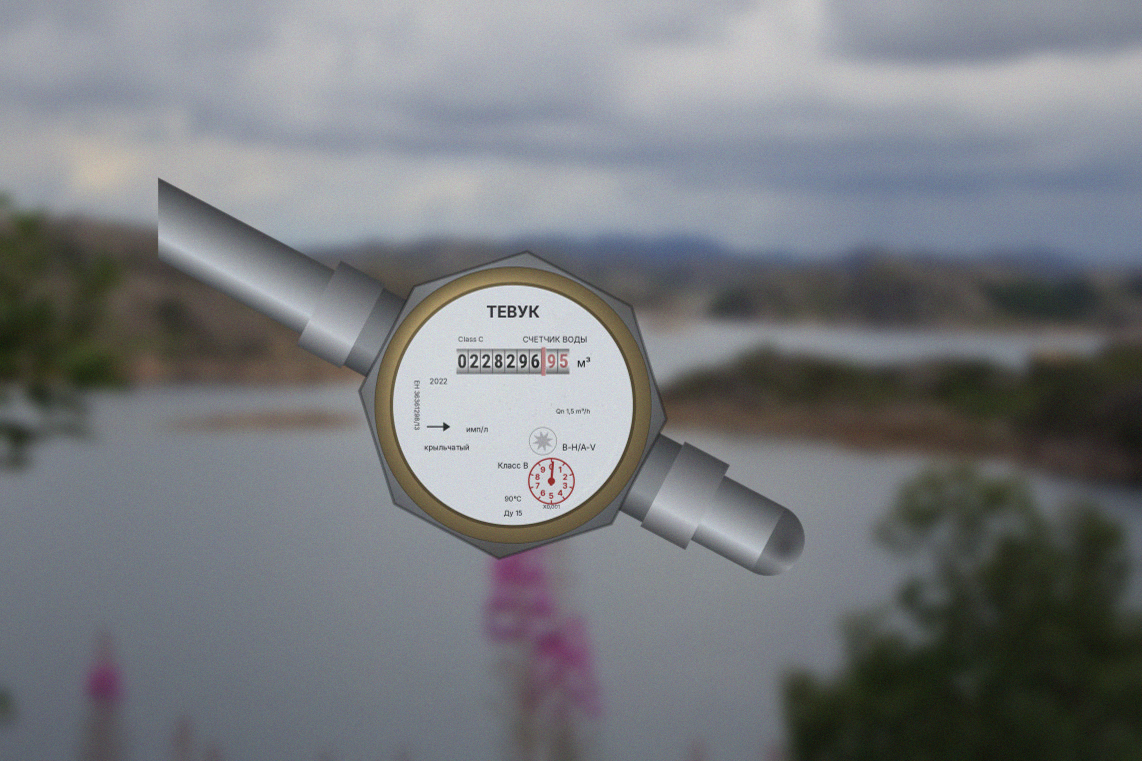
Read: {"value": 228296.950, "unit": "m³"}
